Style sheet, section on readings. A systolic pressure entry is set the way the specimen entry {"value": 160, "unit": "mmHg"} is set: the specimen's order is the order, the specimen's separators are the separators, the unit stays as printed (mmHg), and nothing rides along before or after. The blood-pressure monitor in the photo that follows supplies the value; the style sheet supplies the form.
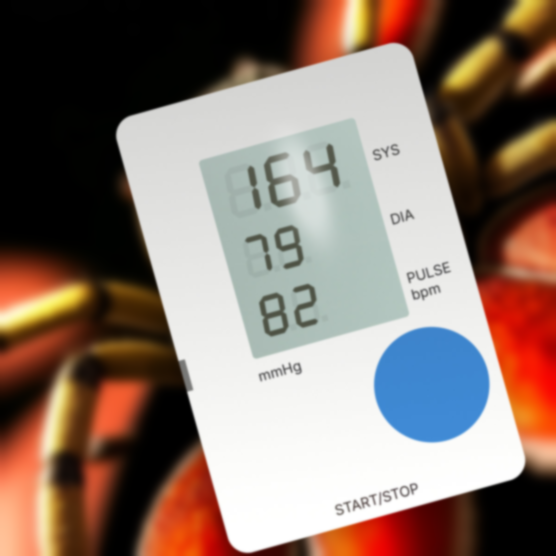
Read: {"value": 164, "unit": "mmHg"}
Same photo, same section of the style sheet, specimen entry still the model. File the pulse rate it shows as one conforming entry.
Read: {"value": 82, "unit": "bpm"}
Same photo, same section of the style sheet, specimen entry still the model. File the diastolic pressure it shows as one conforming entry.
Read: {"value": 79, "unit": "mmHg"}
